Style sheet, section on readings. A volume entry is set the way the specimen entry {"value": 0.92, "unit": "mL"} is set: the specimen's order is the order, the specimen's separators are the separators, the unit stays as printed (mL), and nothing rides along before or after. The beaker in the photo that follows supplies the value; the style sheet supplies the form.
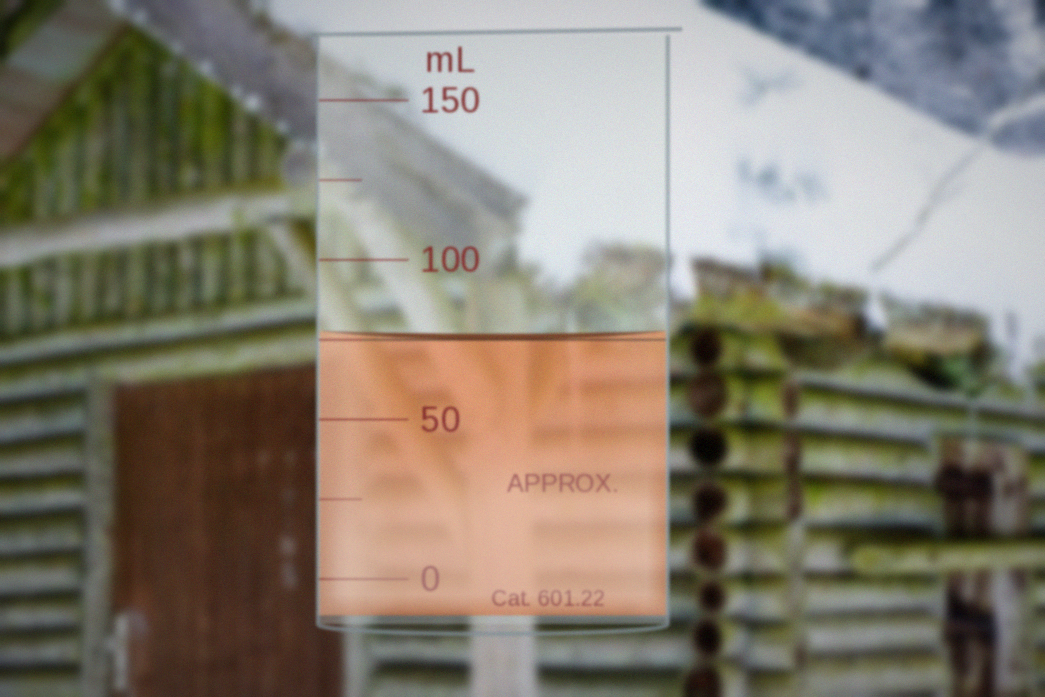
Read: {"value": 75, "unit": "mL"}
